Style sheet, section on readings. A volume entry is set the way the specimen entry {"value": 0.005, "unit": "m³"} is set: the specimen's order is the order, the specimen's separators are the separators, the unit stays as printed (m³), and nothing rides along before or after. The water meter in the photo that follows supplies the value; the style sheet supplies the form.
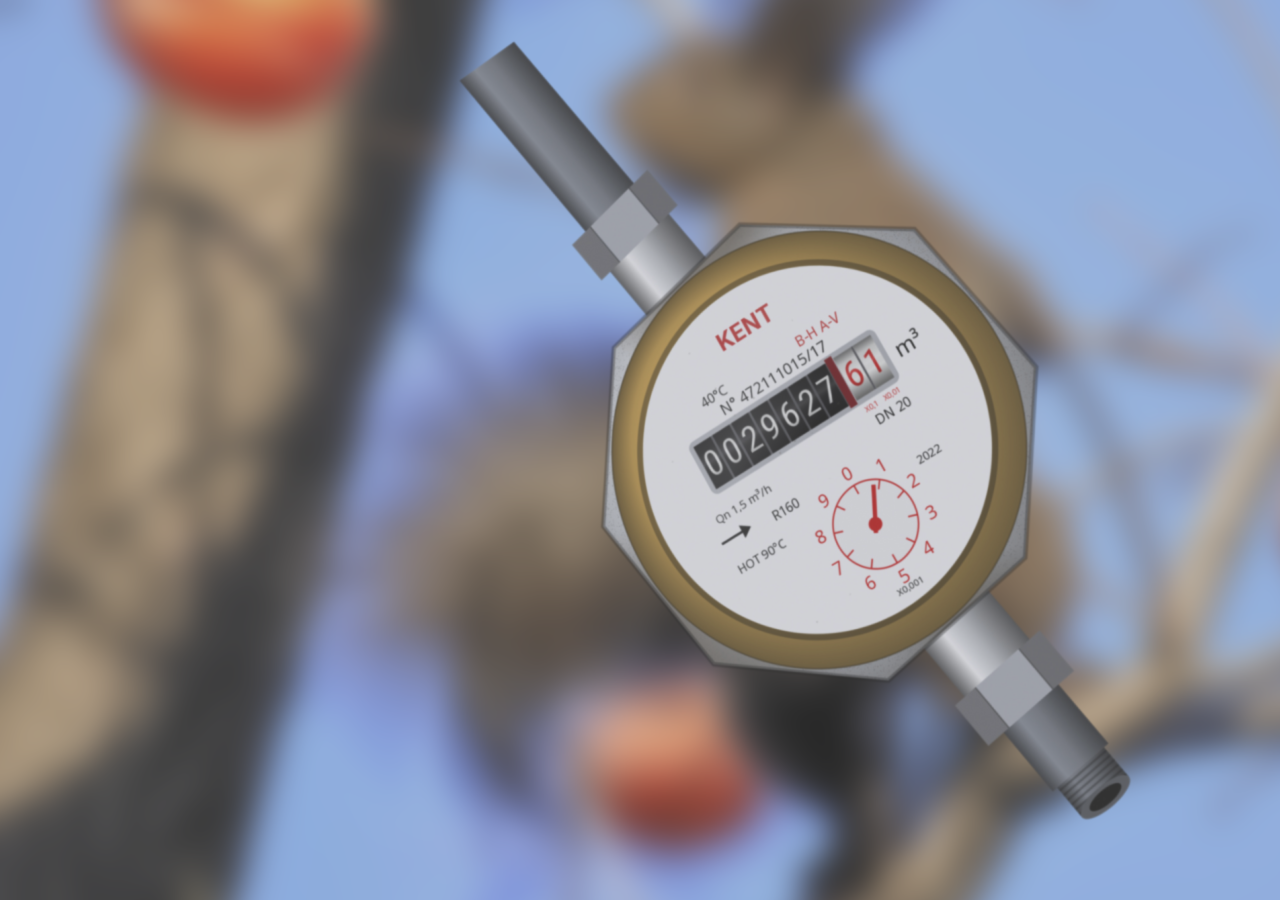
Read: {"value": 29627.610, "unit": "m³"}
